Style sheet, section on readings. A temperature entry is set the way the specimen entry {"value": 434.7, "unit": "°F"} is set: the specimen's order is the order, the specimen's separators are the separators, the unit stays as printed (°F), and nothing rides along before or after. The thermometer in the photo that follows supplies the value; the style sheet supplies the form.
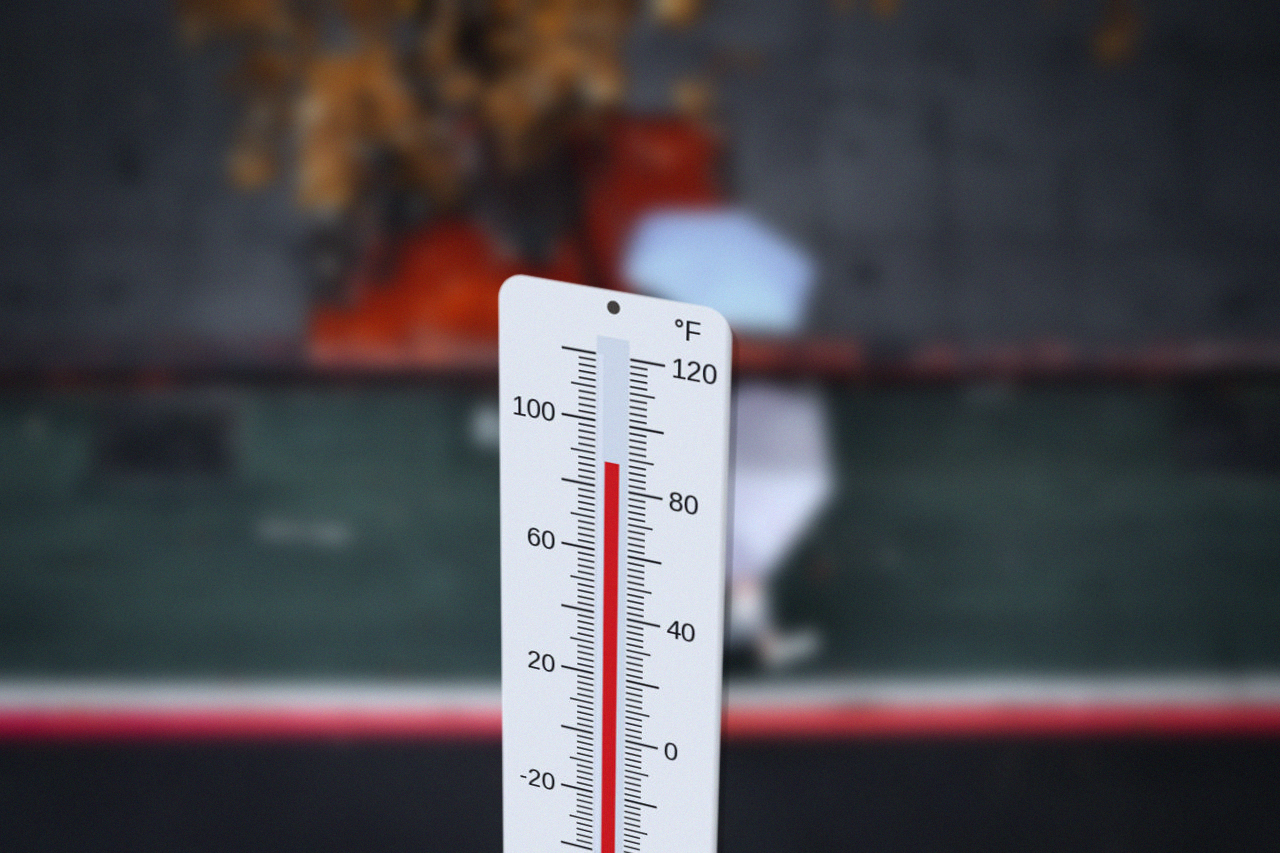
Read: {"value": 88, "unit": "°F"}
